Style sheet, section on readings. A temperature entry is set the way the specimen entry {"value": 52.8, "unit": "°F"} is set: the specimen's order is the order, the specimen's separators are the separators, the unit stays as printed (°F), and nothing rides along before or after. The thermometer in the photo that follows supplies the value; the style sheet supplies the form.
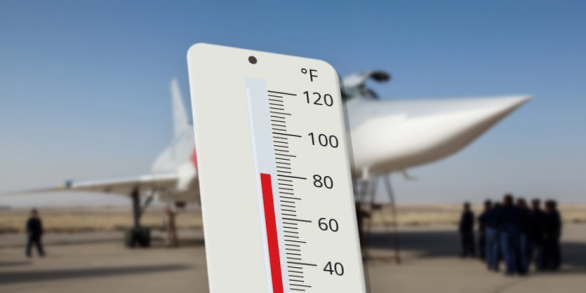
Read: {"value": 80, "unit": "°F"}
